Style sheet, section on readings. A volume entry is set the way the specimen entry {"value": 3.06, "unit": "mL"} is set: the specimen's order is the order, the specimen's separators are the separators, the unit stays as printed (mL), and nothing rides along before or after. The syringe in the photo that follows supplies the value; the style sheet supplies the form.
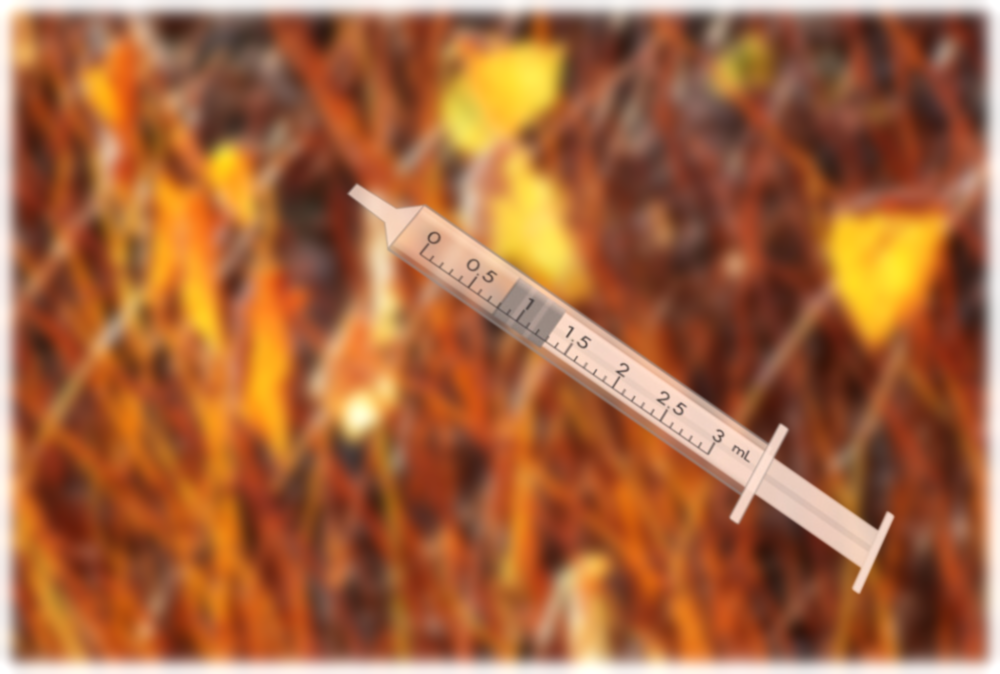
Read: {"value": 0.8, "unit": "mL"}
